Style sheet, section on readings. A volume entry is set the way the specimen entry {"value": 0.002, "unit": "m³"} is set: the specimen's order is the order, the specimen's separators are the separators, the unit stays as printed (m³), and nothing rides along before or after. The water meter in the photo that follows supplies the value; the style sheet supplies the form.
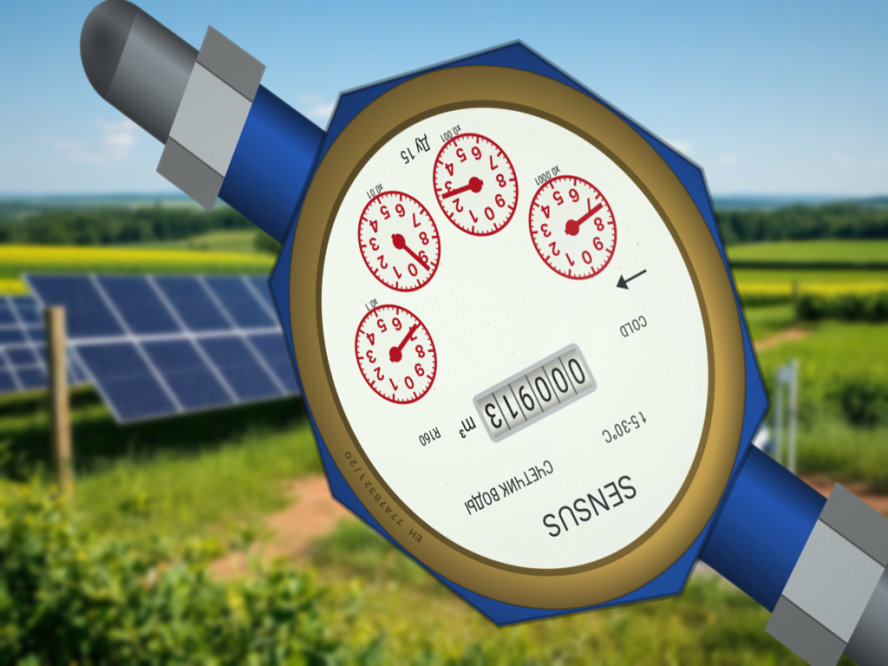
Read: {"value": 913.6927, "unit": "m³"}
